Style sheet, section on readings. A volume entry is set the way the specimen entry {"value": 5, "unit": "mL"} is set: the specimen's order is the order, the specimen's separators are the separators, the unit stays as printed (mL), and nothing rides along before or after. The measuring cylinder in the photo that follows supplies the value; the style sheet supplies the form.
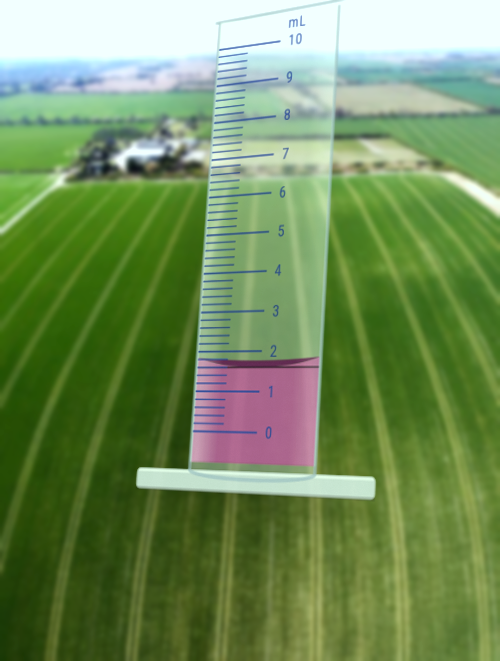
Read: {"value": 1.6, "unit": "mL"}
